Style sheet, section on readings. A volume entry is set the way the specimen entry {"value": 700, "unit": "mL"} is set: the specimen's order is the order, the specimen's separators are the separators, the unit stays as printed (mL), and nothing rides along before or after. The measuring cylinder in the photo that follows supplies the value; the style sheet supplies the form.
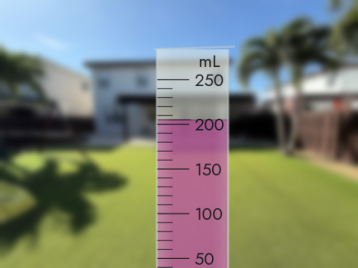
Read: {"value": 205, "unit": "mL"}
